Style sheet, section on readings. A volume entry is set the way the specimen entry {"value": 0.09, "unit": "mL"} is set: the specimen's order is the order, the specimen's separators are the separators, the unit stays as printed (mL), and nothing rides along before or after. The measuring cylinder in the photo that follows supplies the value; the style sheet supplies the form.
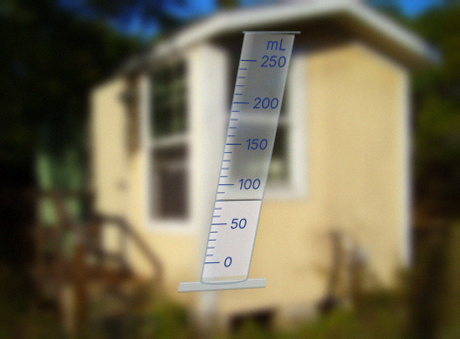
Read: {"value": 80, "unit": "mL"}
